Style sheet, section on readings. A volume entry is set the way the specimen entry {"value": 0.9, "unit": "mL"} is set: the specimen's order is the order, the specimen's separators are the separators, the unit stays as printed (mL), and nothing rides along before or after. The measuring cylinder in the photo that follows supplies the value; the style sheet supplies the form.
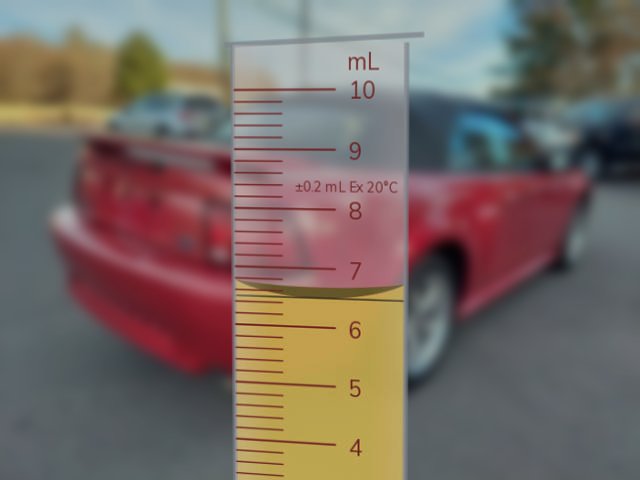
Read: {"value": 6.5, "unit": "mL"}
